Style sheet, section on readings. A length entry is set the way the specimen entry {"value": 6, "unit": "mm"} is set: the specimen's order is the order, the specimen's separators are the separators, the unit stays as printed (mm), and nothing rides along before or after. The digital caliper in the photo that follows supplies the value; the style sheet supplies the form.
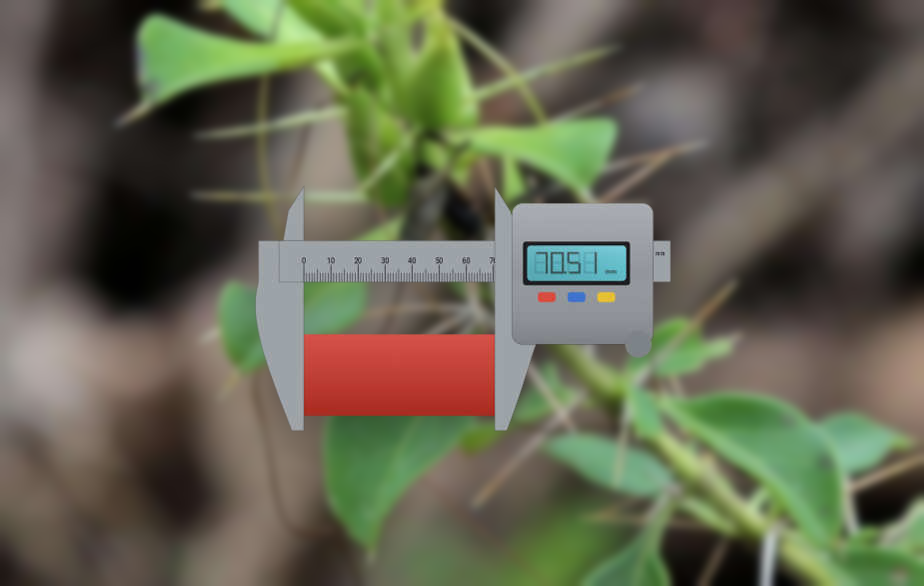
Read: {"value": 70.51, "unit": "mm"}
